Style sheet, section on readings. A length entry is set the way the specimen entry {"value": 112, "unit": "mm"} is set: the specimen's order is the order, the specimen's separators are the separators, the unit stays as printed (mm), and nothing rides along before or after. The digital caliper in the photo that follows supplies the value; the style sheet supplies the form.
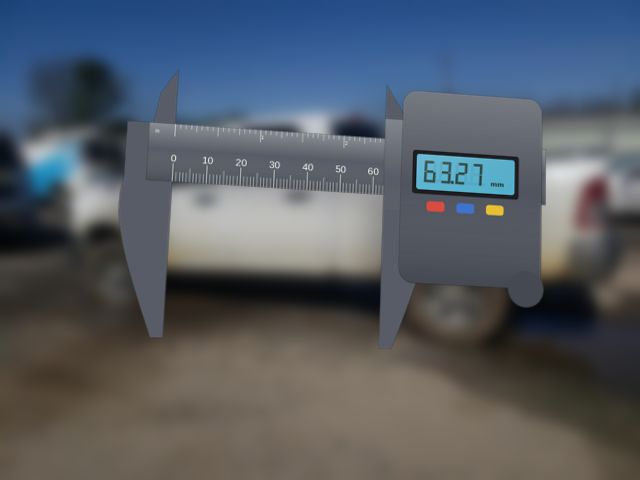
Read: {"value": 63.27, "unit": "mm"}
